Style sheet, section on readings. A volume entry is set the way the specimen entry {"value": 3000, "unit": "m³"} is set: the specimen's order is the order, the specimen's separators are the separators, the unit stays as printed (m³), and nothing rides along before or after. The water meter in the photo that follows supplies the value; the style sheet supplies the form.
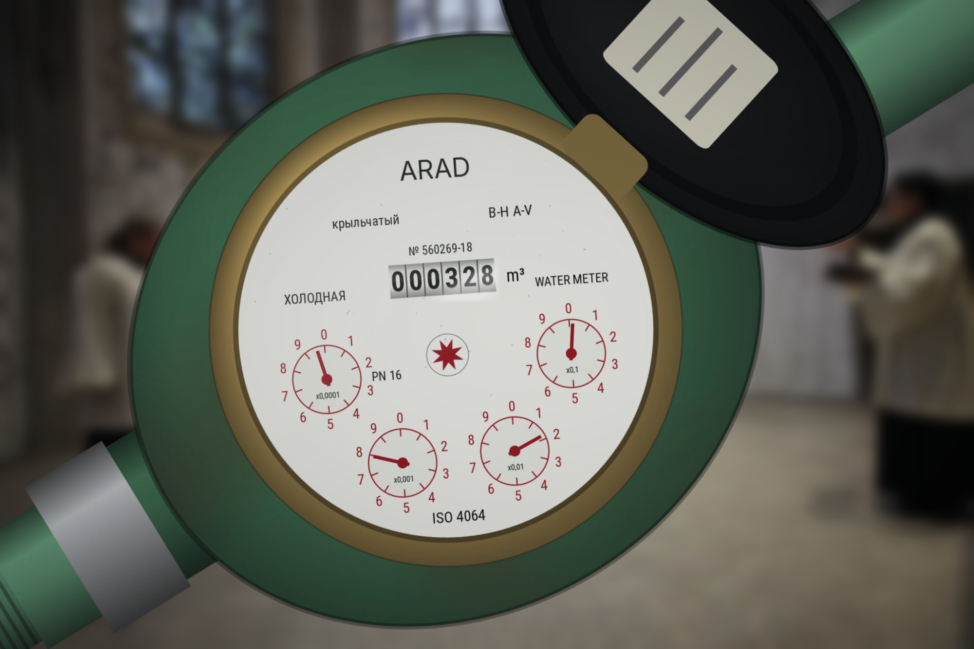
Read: {"value": 328.0179, "unit": "m³"}
